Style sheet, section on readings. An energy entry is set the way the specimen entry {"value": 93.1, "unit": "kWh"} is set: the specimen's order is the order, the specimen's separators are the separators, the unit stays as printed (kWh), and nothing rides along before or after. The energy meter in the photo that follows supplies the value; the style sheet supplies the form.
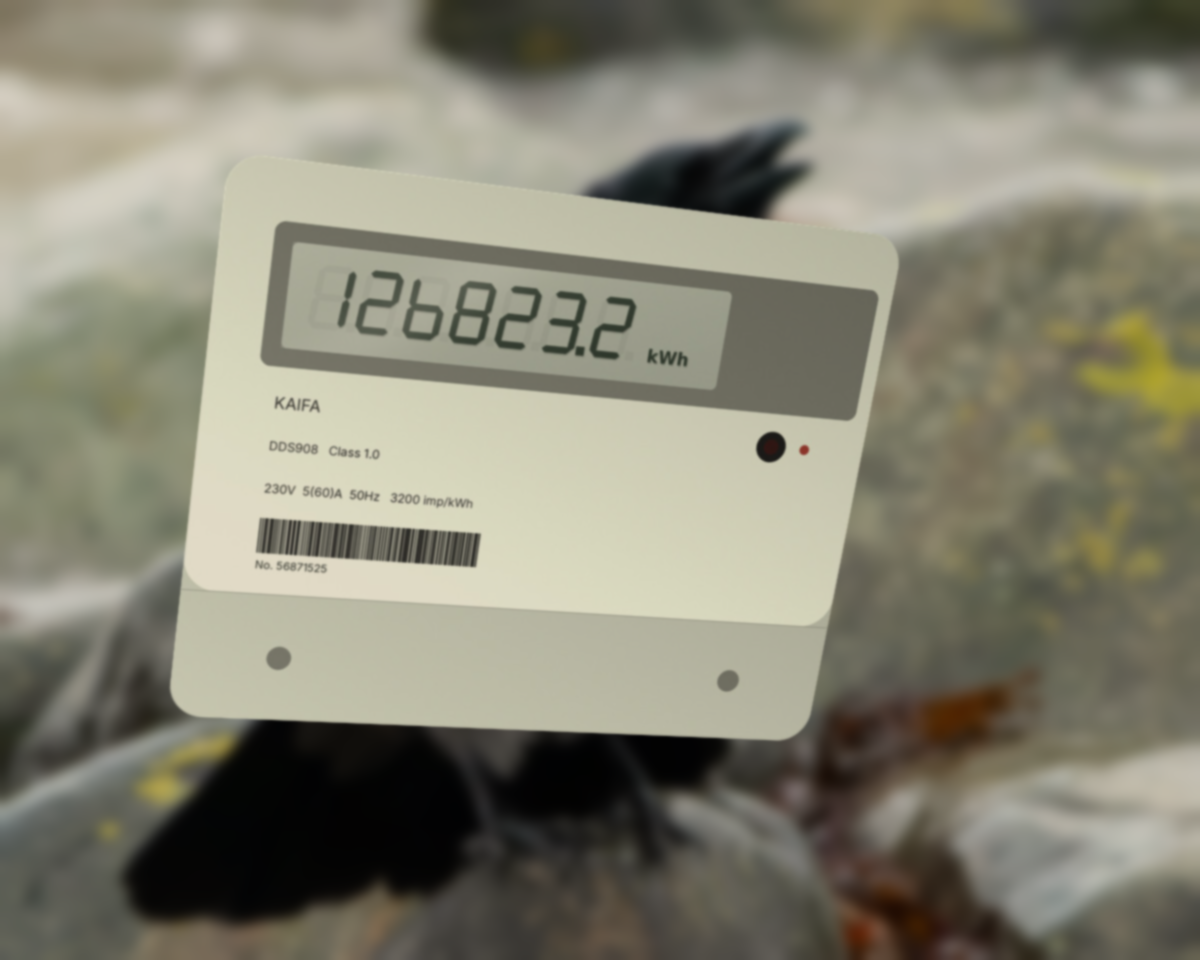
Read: {"value": 126823.2, "unit": "kWh"}
